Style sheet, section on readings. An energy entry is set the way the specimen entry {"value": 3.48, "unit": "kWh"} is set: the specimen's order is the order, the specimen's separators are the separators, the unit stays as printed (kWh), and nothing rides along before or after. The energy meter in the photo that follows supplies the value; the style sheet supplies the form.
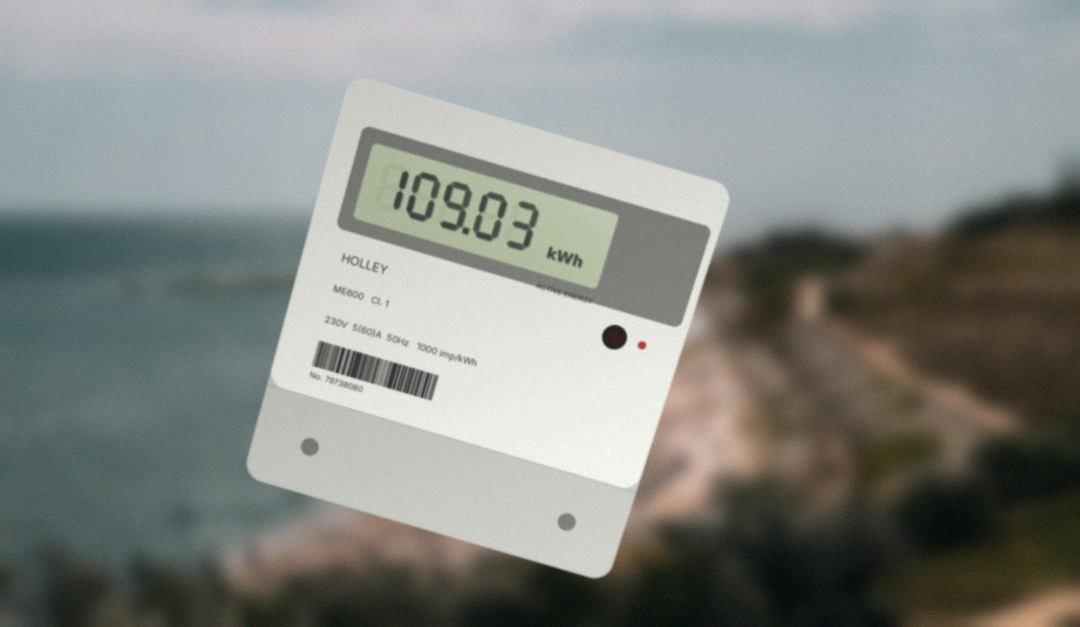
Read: {"value": 109.03, "unit": "kWh"}
